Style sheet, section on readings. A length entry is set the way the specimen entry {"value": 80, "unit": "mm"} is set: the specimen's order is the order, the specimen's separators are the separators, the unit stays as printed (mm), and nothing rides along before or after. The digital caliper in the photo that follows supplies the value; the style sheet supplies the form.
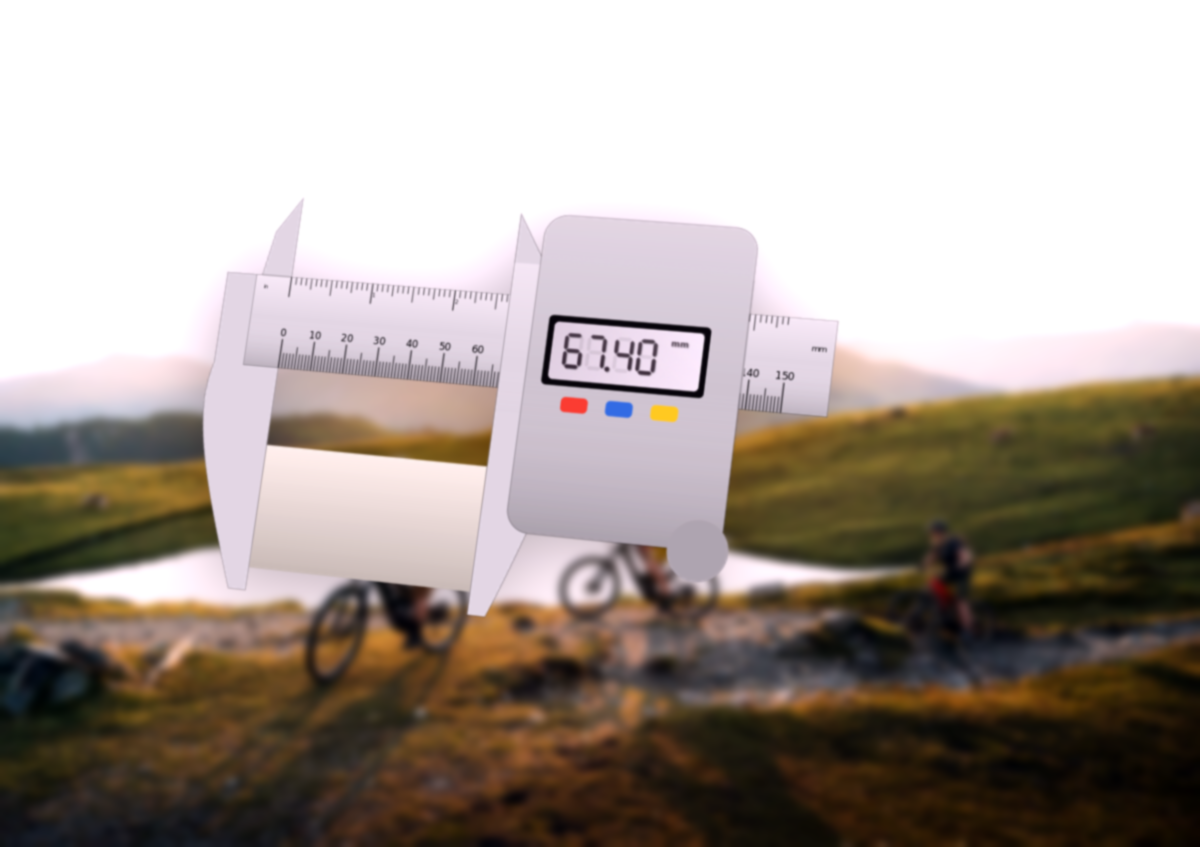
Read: {"value": 67.40, "unit": "mm"}
